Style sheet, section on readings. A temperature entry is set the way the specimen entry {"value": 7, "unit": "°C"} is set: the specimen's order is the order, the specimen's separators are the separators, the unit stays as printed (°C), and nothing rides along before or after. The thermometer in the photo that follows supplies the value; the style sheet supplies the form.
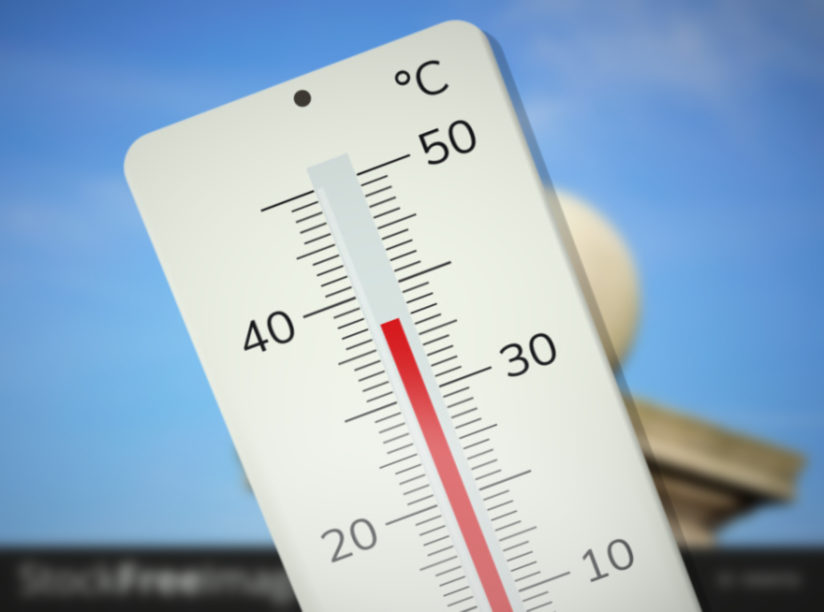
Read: {"value": 37, "unit": "°C"}
